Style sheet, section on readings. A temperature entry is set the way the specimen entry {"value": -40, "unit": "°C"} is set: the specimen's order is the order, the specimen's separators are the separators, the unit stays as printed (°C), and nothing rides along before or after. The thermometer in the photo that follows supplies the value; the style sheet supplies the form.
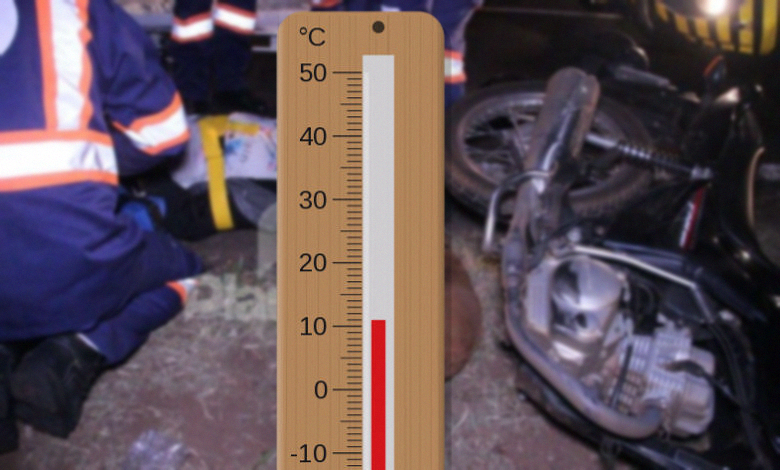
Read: {"value": 11, "unit": "°C"}
